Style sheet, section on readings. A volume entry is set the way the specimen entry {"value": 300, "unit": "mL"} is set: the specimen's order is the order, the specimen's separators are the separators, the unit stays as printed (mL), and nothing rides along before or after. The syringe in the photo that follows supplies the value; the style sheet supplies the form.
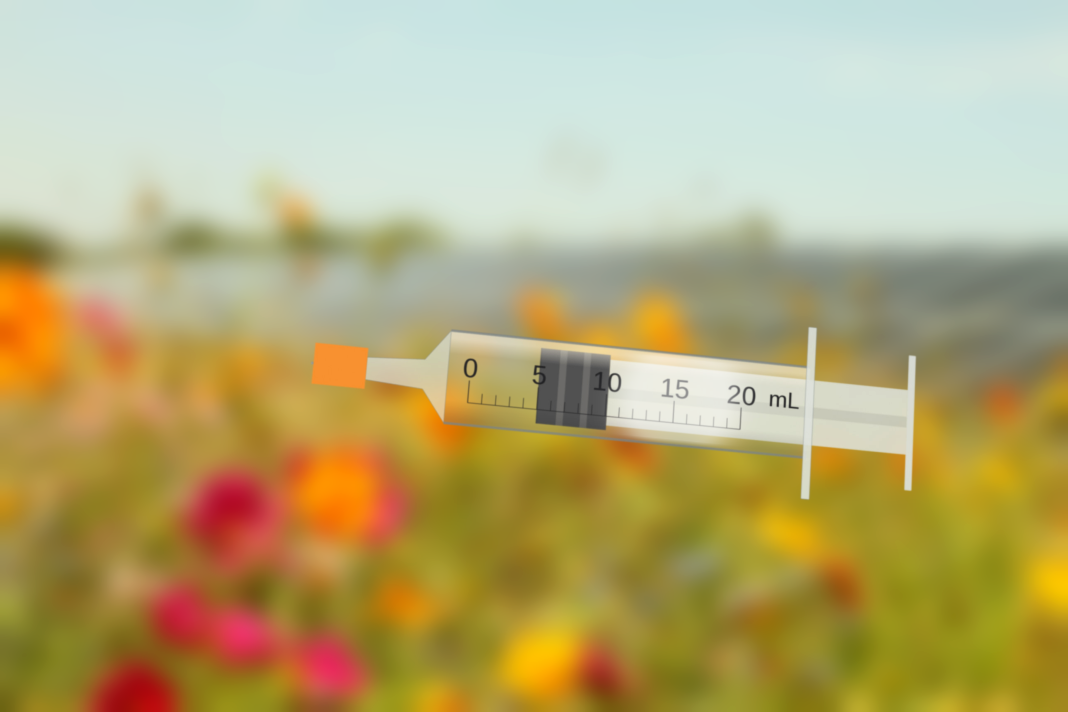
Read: {"value": 5, "unit": "mL"}
